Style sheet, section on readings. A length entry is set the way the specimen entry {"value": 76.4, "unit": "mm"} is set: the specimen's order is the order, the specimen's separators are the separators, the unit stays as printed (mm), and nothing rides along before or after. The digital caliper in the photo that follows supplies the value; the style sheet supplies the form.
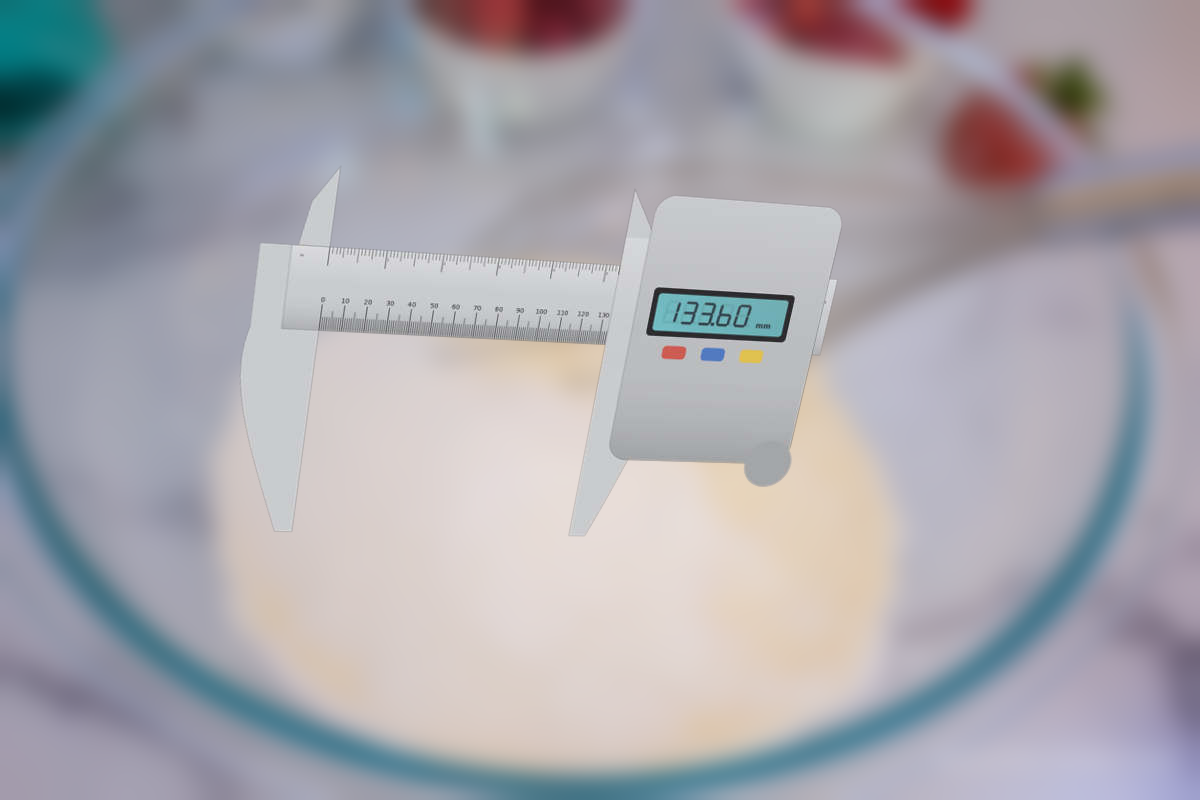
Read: {"value": 133.60, "unit": "mm"}
